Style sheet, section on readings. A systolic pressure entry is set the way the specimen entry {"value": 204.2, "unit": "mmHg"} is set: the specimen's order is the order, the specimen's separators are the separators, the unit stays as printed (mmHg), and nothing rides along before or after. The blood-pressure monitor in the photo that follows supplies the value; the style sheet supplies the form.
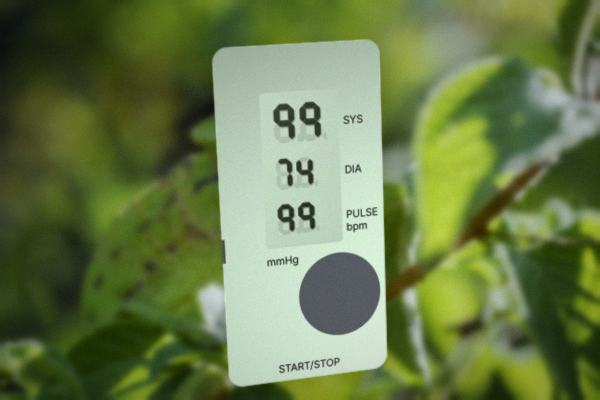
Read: {"value": 99, "unit": "mmHg"}
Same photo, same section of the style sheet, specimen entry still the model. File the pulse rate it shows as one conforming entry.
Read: {"value": 99, "unit": "bpm"}
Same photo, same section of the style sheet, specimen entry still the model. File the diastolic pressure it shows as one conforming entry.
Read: {"value": 74, "unit": "mmHg"}
